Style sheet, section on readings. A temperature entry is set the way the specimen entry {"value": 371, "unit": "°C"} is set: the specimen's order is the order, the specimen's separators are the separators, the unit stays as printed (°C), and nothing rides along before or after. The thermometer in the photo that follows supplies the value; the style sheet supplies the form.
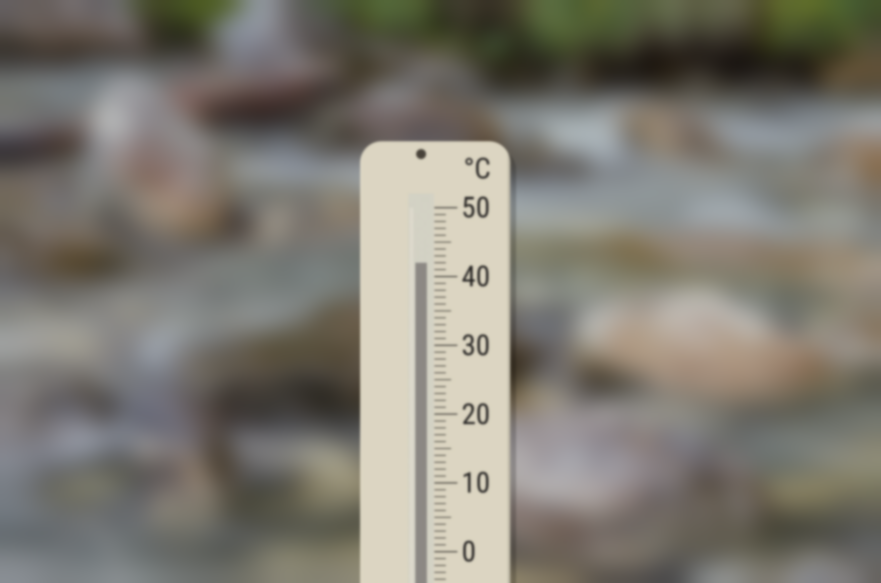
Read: {"value": 42, "unit": "°C"}
